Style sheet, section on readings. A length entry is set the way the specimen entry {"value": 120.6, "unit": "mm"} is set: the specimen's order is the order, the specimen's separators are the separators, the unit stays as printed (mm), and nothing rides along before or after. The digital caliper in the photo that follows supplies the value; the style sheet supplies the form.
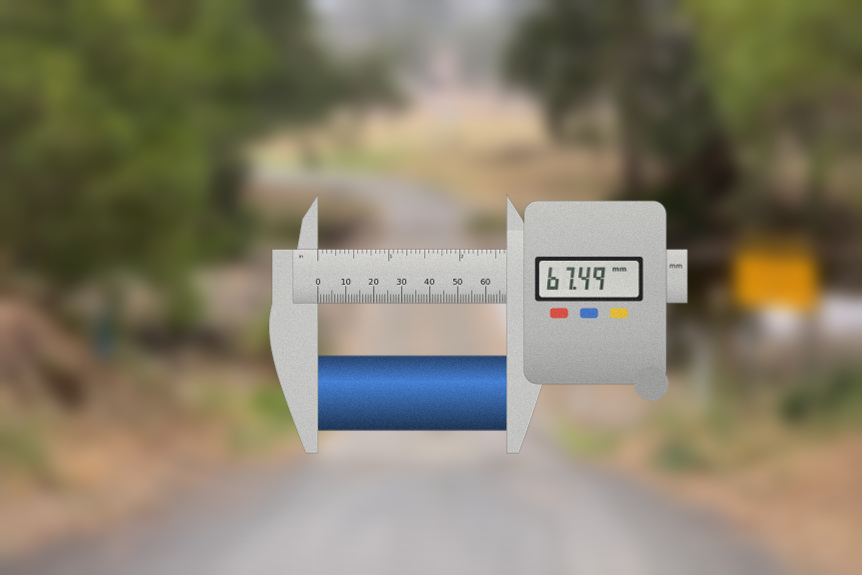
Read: {"value": 67.49, "unit": "mm"}
